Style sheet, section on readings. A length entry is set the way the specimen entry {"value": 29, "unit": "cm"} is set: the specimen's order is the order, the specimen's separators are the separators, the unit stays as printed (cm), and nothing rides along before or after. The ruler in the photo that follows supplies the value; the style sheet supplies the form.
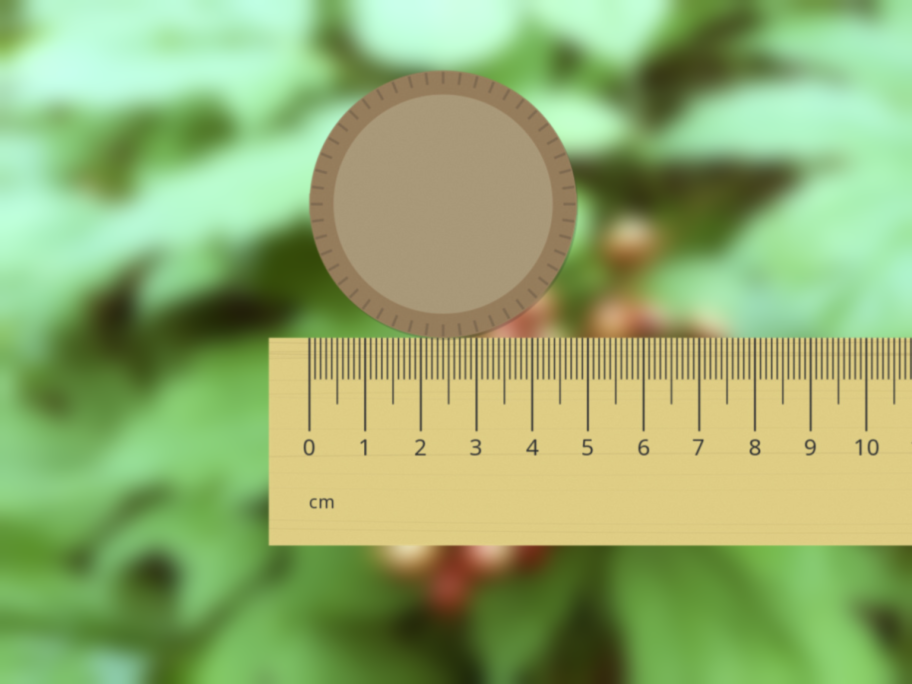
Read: {"value": 4.8, "unit": "cm"}
